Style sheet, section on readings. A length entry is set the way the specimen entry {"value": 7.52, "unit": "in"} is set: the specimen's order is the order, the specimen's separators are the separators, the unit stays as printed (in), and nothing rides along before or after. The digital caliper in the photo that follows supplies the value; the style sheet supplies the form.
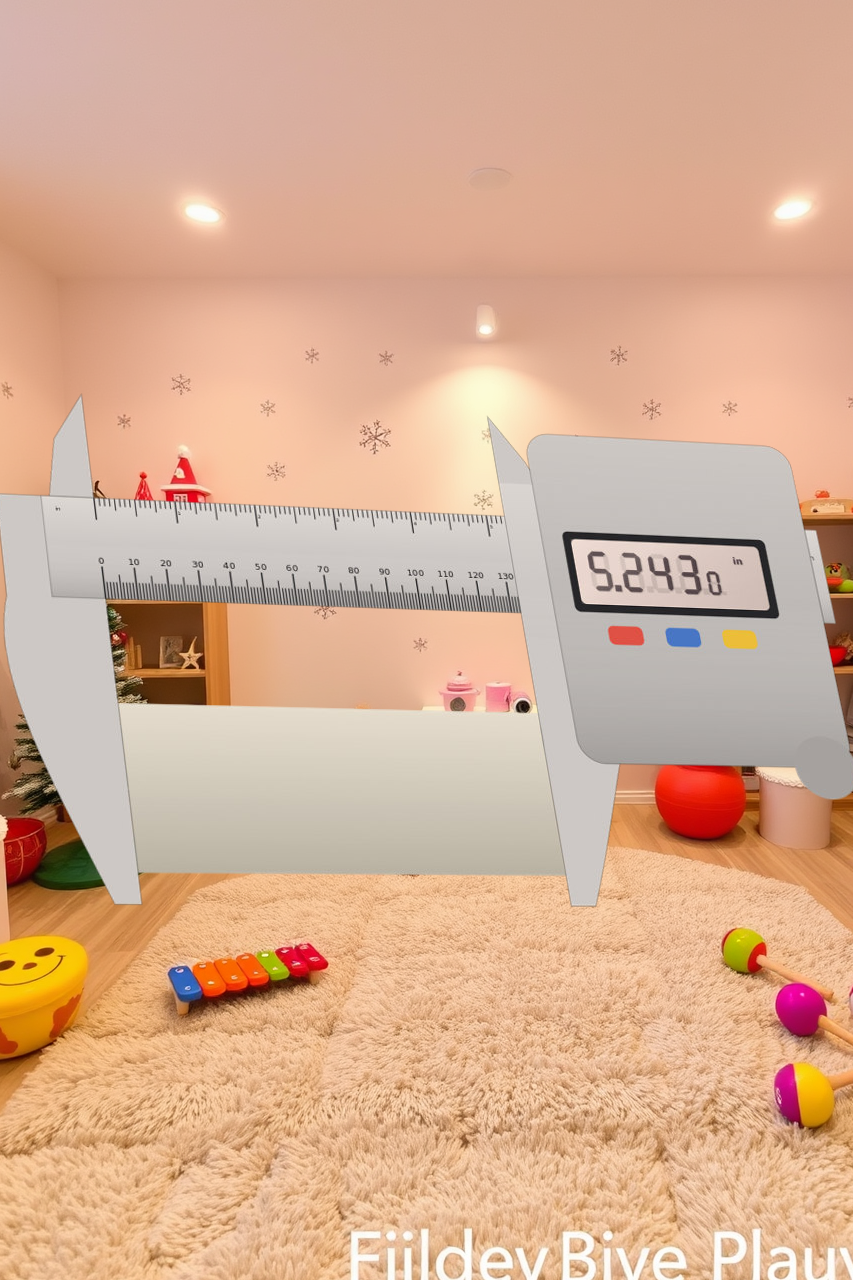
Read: {"value": 5.2430, "unit": "in"}
